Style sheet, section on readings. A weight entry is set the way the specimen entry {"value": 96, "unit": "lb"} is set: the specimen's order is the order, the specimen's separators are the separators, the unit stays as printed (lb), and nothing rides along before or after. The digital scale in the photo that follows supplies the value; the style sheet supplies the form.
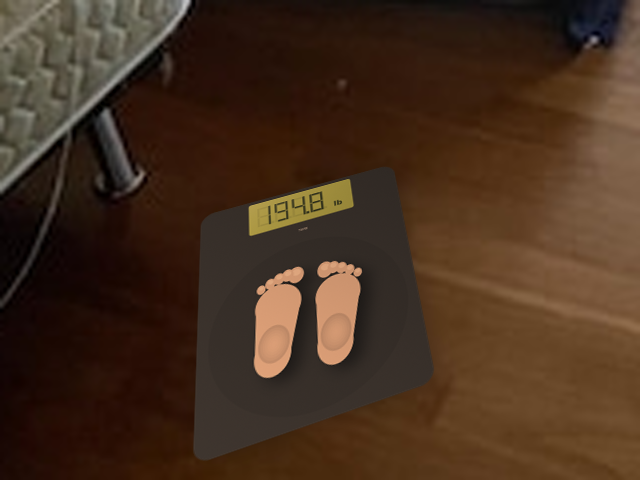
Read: {"value": 194.8, "unit": "lb"}
